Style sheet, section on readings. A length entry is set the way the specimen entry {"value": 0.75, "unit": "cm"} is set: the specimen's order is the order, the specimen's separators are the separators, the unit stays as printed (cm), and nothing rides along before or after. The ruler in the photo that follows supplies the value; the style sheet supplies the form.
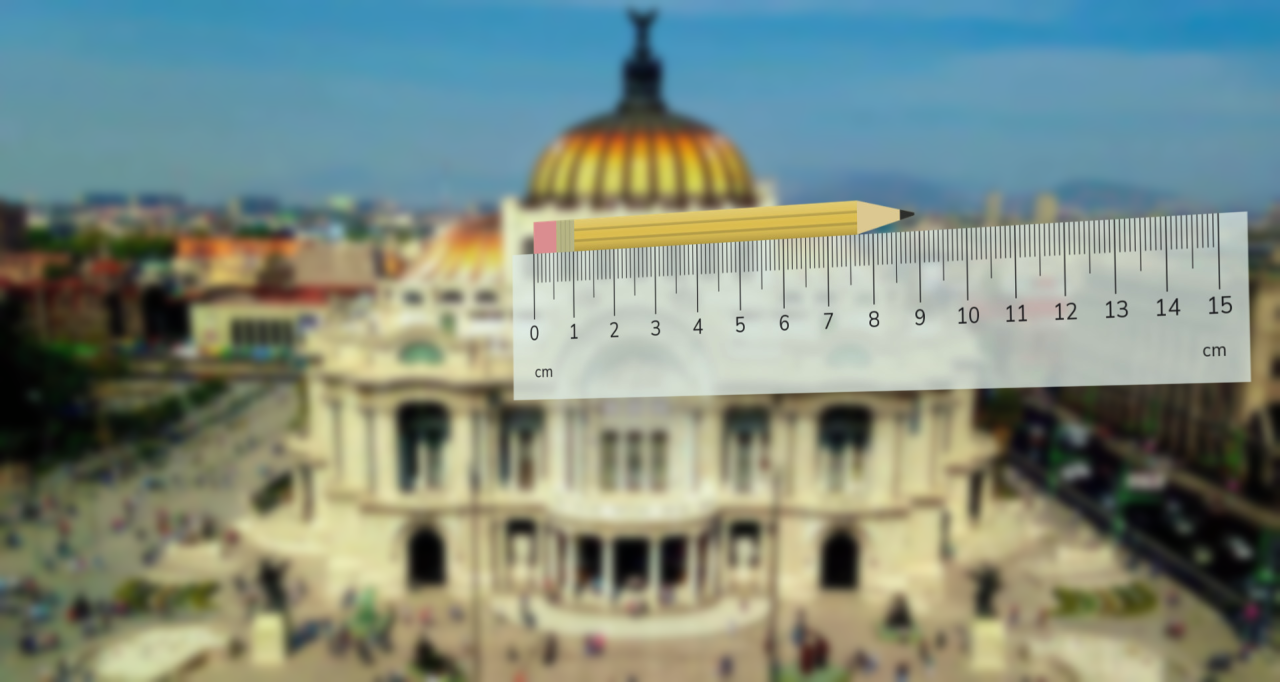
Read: {"value": 8.9, "unit": "cm"}
